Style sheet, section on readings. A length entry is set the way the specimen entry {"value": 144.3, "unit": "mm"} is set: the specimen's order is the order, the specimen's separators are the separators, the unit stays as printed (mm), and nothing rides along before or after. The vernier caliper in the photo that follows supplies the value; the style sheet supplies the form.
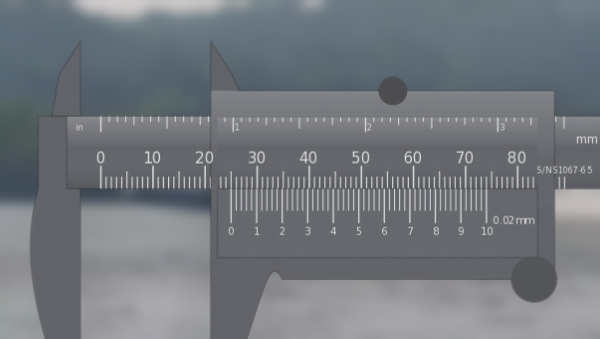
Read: {"value": 25.0, "unit": "mm"}
